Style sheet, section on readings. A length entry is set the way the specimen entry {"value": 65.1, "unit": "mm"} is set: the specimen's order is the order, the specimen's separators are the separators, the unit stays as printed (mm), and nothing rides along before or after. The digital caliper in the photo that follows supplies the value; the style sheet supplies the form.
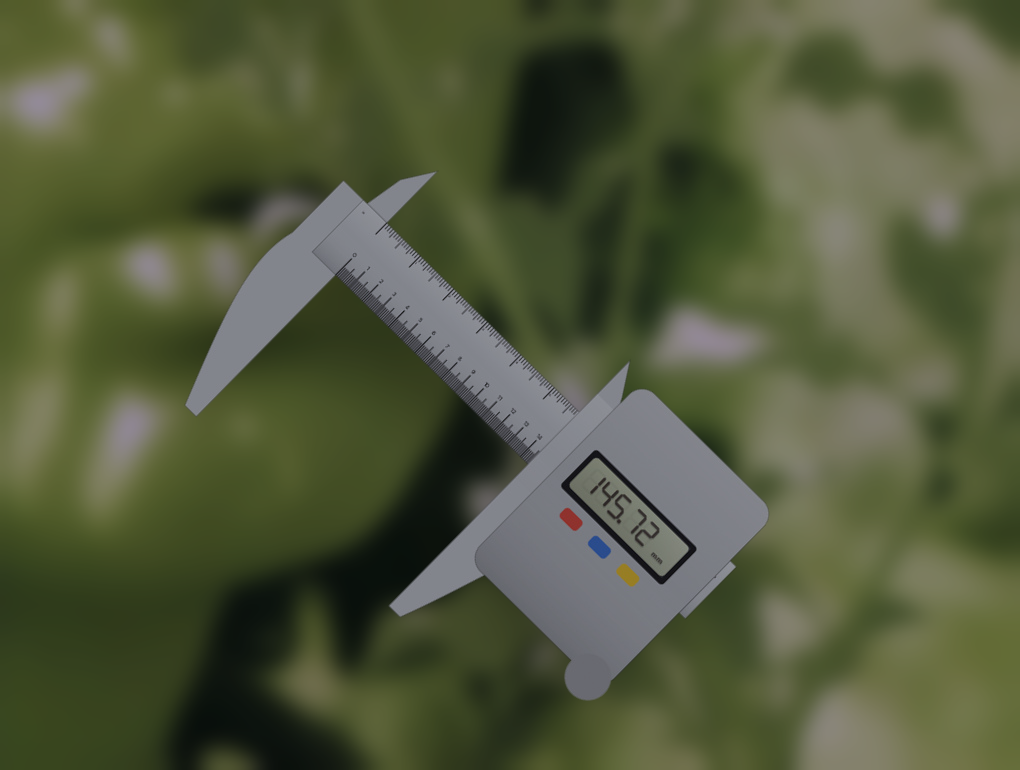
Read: {"value": 145.72, "unit": "mm"}
